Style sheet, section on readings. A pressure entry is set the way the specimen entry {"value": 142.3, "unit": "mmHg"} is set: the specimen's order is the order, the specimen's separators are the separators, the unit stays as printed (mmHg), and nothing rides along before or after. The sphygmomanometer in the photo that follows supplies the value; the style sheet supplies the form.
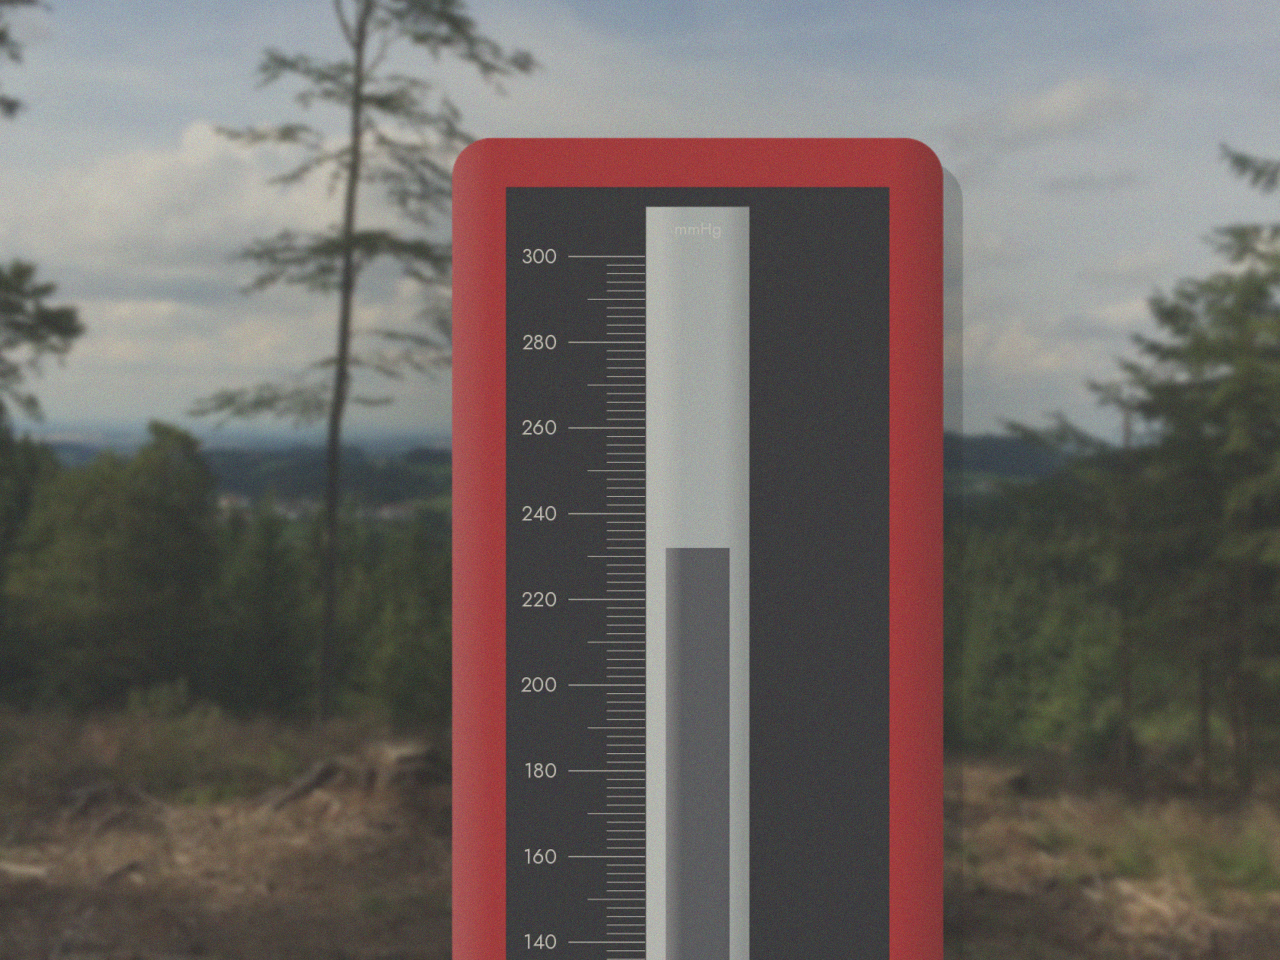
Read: {"value": 232, "unit": "mmHg"}
